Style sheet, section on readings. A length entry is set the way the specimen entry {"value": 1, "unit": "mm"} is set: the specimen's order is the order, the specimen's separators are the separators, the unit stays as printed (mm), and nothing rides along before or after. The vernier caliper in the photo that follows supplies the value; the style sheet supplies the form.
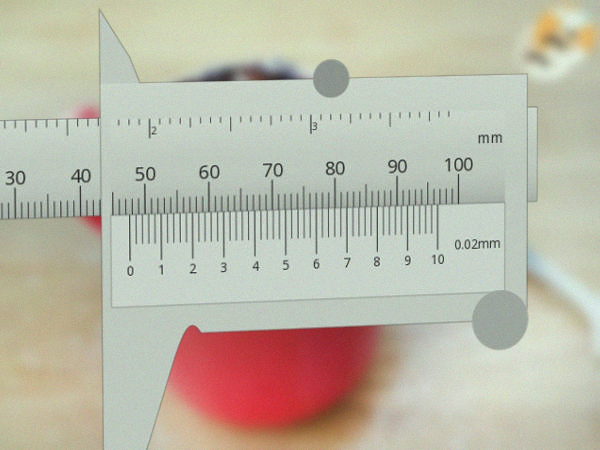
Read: {"value": 47.6, "unit": "mm"}
